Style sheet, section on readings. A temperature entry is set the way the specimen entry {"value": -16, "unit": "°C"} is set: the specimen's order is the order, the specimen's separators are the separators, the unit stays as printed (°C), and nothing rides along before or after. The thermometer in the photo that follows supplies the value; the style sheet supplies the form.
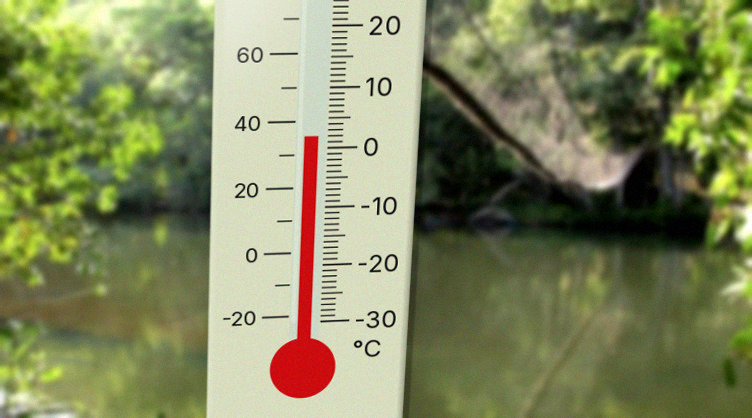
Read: {"value": 2, "unit": "°C"}
